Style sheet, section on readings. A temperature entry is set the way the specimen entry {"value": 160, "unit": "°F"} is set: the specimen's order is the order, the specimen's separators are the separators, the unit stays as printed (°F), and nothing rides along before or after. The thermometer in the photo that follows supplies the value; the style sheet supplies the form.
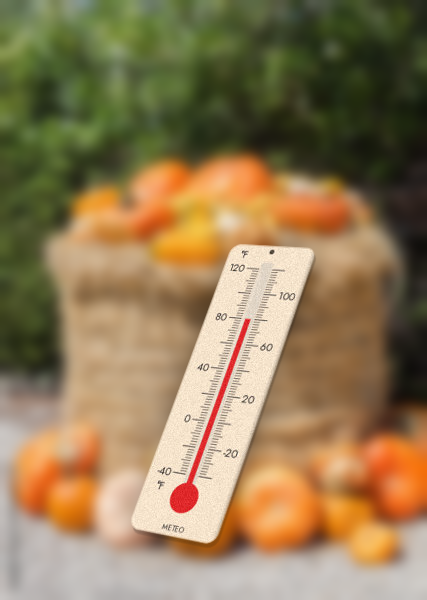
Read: {"value": 80, "unit": "°F"}
